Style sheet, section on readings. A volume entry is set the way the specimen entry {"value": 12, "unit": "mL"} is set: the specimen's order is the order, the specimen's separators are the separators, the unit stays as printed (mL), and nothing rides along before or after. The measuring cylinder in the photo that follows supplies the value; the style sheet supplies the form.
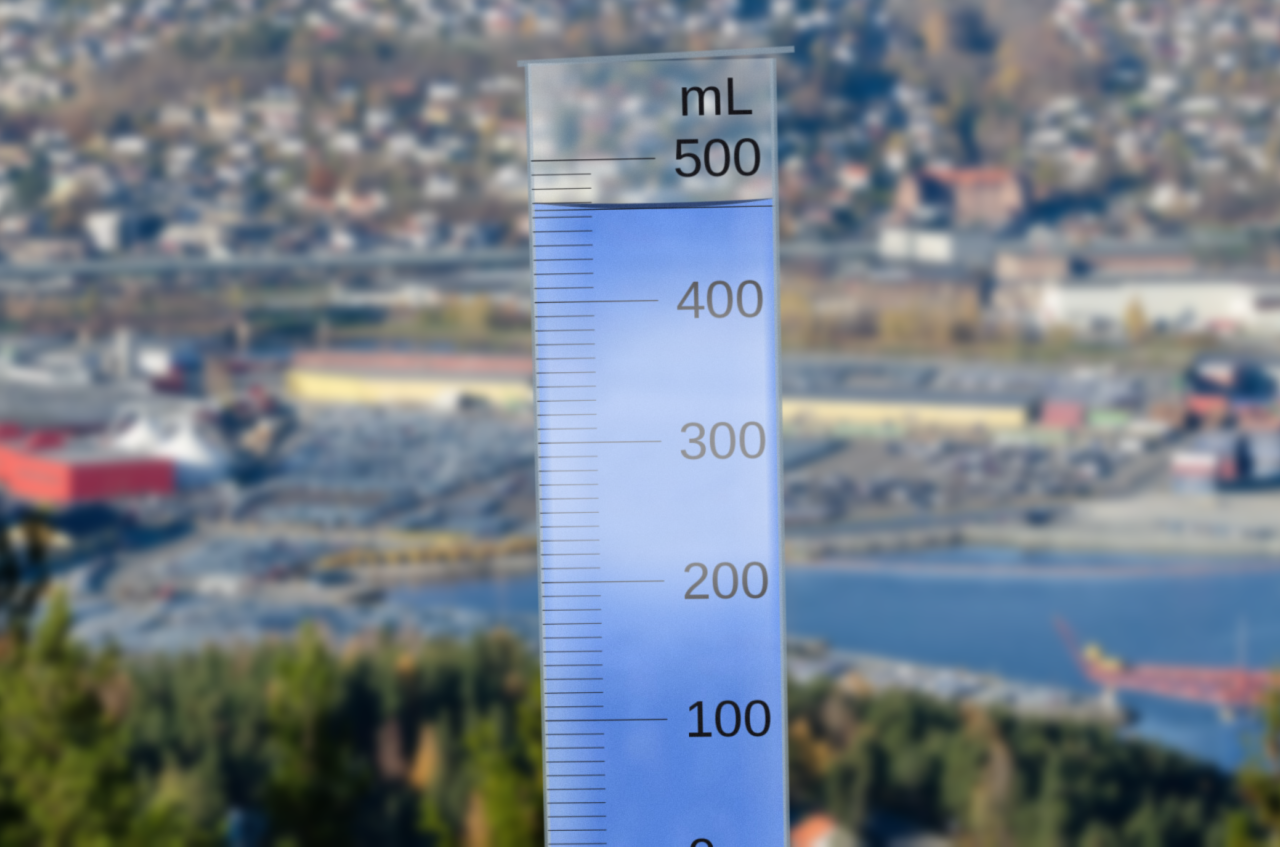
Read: {"value": 465, "unit": "mL"}
